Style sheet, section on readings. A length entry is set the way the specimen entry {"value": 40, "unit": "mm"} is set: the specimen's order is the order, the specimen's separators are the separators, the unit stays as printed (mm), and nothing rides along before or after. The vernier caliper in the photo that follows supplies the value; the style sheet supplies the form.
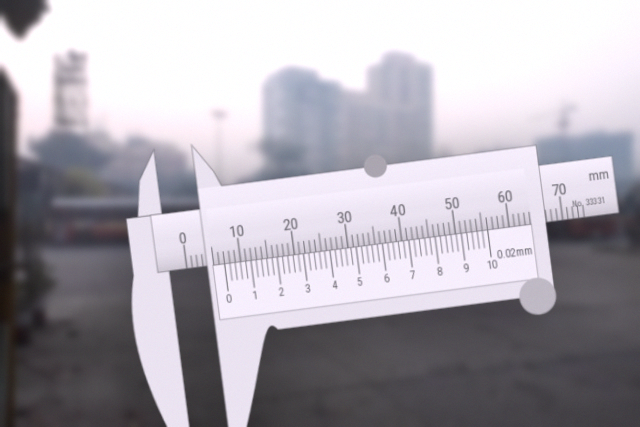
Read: {"value": 7.0, "unit": "mm"}
